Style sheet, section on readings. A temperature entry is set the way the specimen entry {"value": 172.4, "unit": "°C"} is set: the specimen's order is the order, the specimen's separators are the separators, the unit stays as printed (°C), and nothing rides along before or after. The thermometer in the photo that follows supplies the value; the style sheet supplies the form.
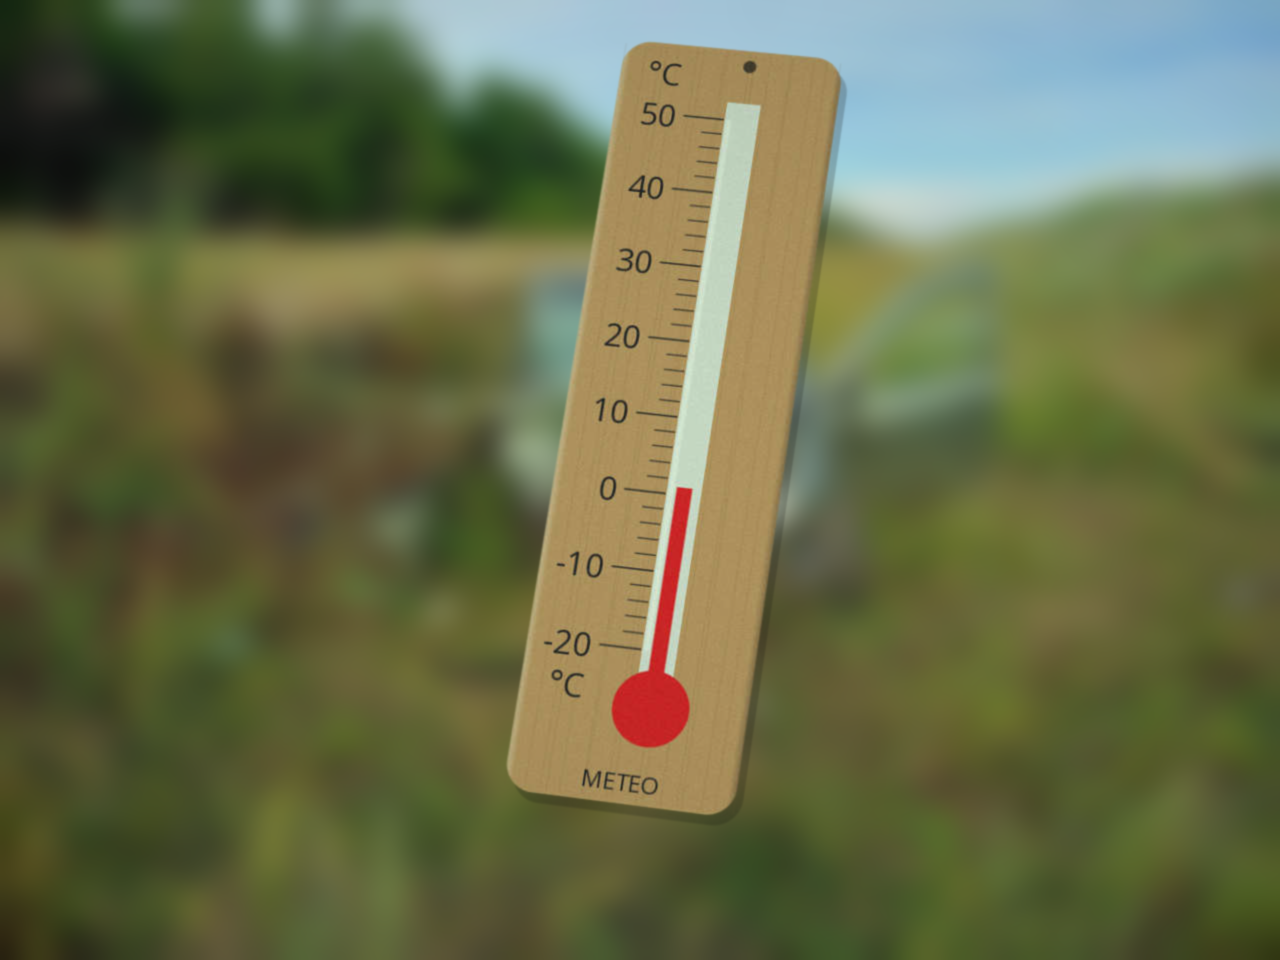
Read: {"value": 1, "unit": "°C"}
